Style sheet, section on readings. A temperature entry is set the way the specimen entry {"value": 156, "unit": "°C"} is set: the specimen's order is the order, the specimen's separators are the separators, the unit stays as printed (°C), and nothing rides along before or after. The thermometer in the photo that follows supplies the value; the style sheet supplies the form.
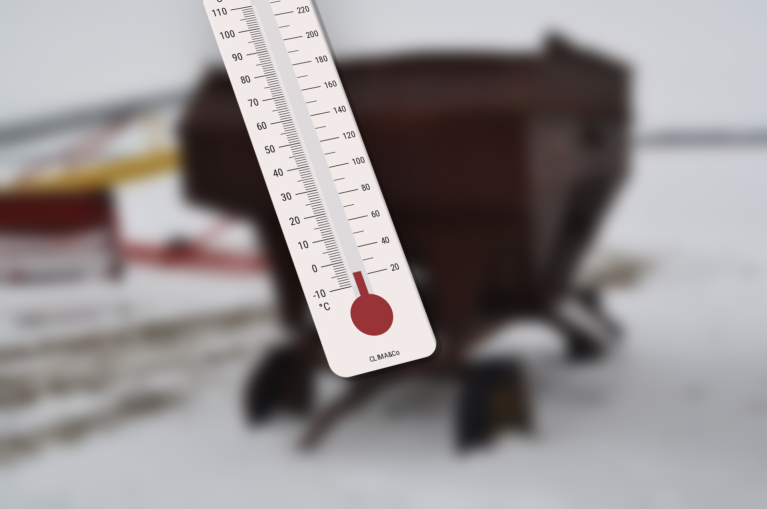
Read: {"value": -5, "unit": "°C"}
